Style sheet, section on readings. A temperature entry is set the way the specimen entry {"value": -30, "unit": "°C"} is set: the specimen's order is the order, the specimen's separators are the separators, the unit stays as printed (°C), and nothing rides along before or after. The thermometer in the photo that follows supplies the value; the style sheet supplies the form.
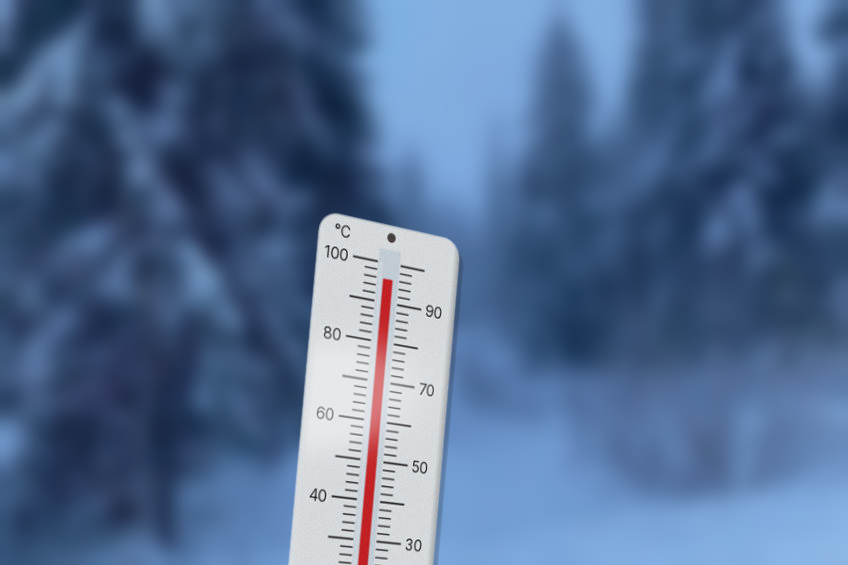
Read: {"value": 96, "unit": "°C"}
